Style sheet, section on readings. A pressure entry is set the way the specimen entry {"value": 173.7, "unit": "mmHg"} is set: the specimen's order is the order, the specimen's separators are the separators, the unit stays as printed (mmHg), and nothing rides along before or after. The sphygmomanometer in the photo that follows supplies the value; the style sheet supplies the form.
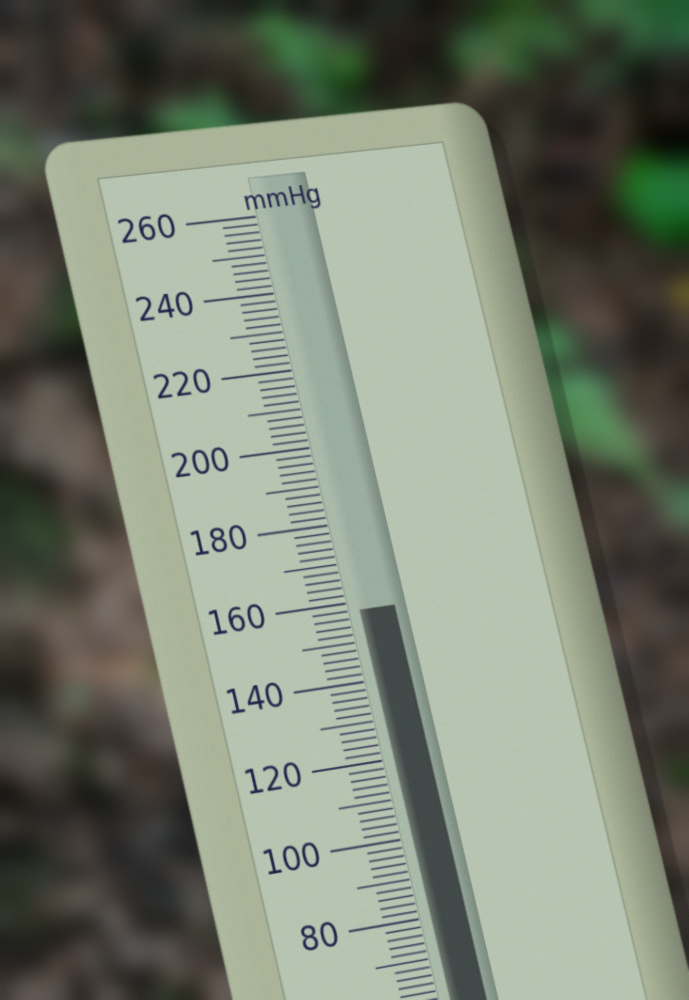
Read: {"value": 158, "unit": "mmHg"}
